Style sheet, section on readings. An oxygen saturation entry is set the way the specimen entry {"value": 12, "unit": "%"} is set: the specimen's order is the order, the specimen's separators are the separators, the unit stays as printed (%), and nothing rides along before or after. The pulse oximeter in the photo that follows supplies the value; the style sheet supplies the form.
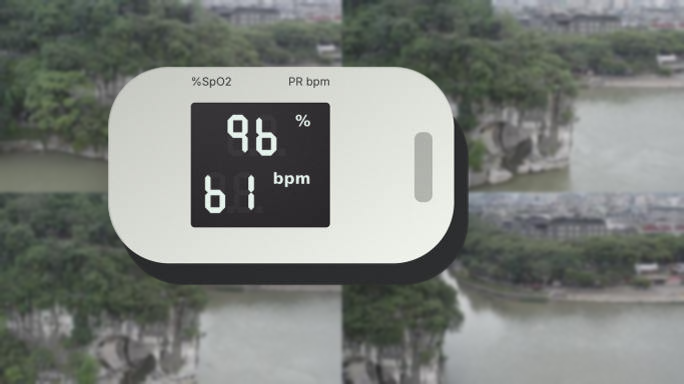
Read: {"value": 96, "unit": "%"}
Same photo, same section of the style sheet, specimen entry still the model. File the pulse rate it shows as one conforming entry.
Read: {"value": 61, "unit": "bpm"}
